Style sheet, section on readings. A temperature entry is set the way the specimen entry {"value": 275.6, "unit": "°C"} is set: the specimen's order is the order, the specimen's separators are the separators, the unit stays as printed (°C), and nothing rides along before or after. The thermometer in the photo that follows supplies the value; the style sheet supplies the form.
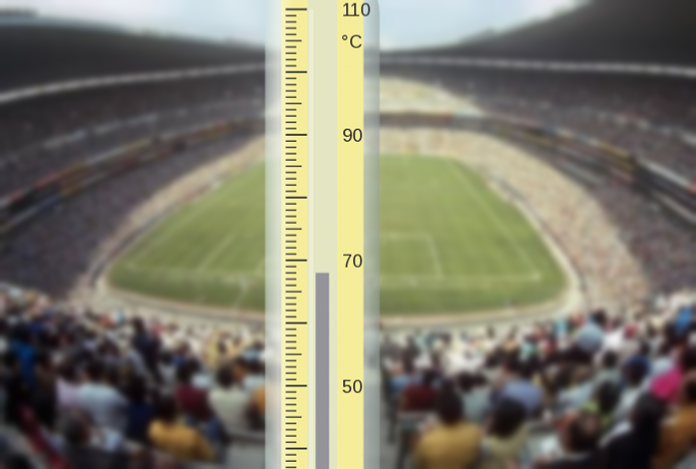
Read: {"value": 68, "unit": "°C"}
